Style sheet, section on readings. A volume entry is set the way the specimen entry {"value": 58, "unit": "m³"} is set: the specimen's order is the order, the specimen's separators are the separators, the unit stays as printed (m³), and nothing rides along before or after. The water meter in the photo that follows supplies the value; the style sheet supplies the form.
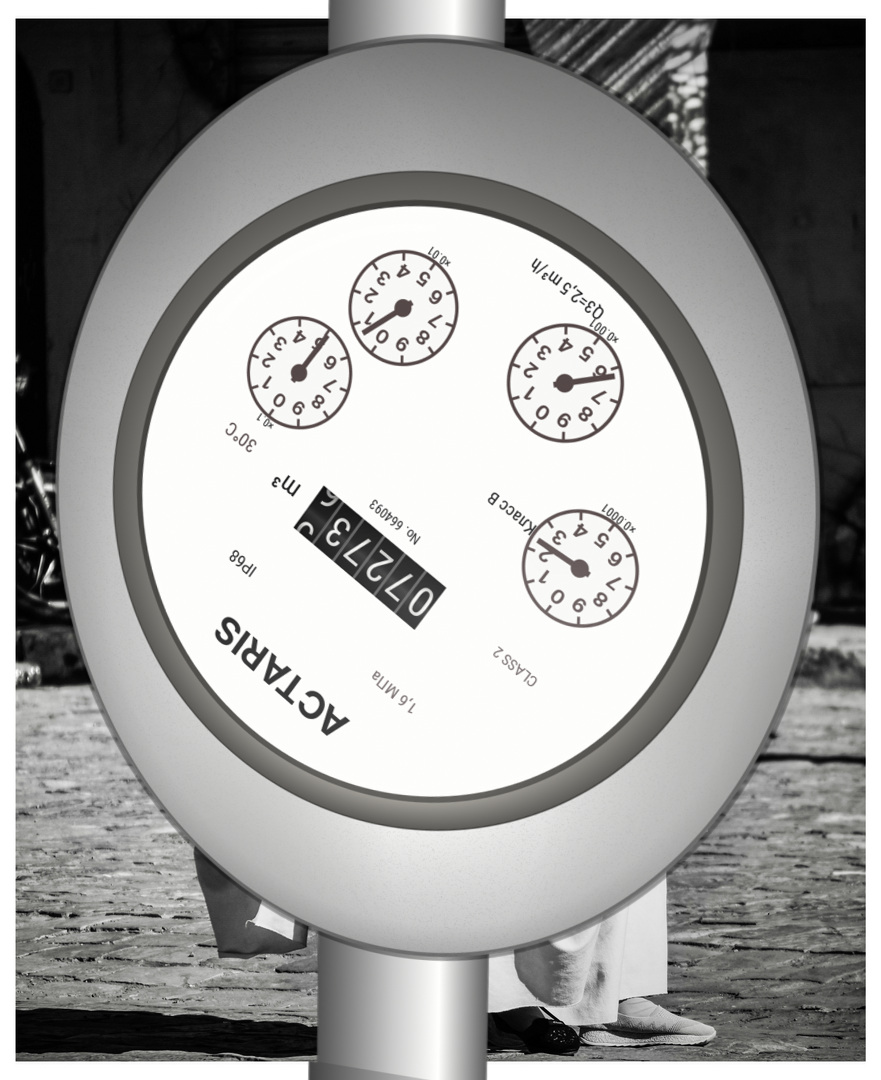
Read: {"value": 72735.5062, "unit": "m³"}
